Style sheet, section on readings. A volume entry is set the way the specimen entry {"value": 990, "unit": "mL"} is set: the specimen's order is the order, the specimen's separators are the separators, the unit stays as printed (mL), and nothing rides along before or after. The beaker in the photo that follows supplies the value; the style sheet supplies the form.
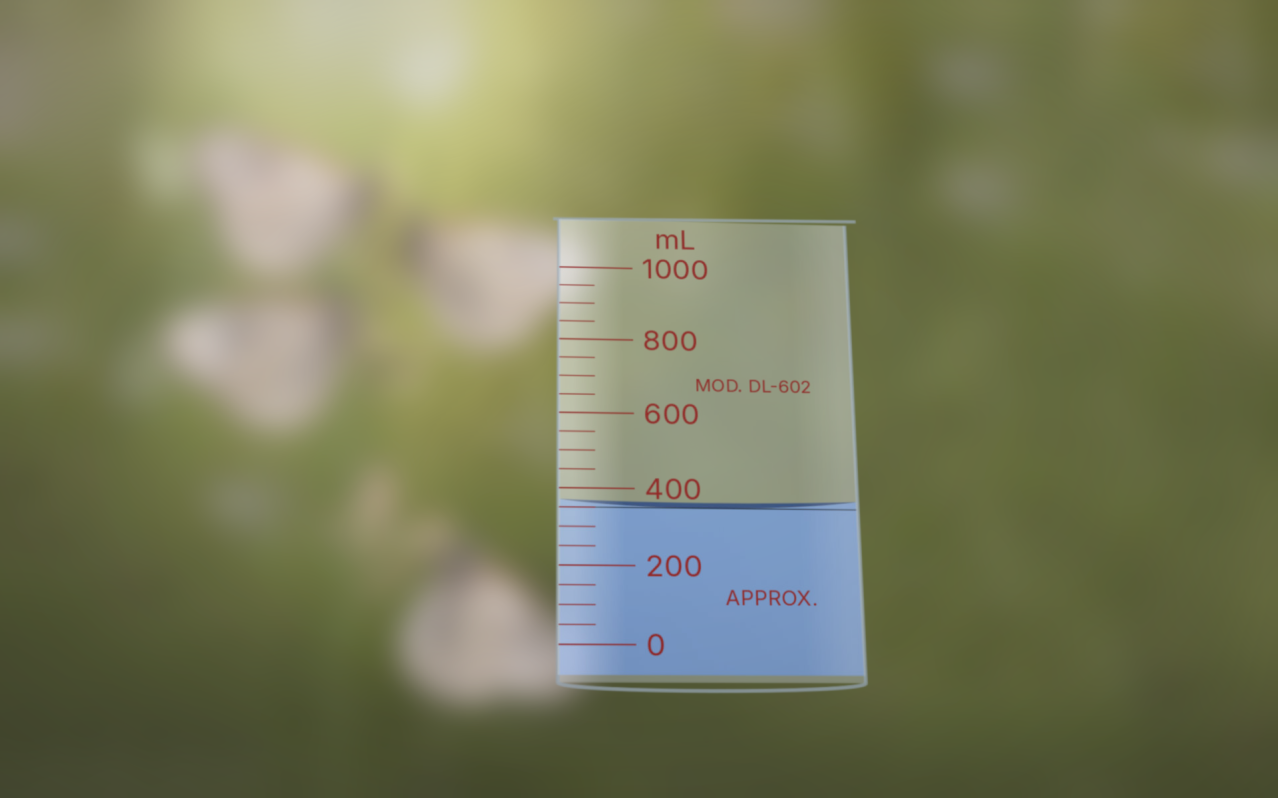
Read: {"value": 350, "unit": "mL"}
